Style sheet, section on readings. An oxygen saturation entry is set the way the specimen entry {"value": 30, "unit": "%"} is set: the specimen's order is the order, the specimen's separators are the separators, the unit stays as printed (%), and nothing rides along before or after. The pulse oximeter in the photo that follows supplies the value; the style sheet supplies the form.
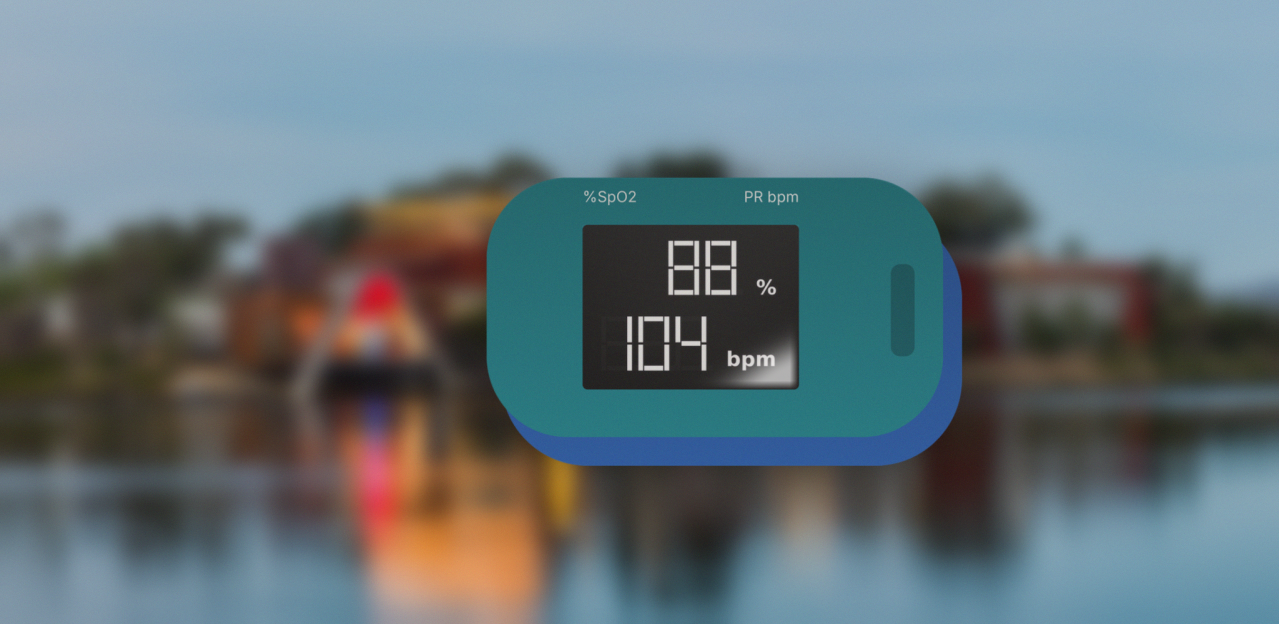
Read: {"value": 88, "unit": "%"}
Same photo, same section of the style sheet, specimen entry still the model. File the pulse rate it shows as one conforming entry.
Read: {"value": 104, "unit": "bpm"}
